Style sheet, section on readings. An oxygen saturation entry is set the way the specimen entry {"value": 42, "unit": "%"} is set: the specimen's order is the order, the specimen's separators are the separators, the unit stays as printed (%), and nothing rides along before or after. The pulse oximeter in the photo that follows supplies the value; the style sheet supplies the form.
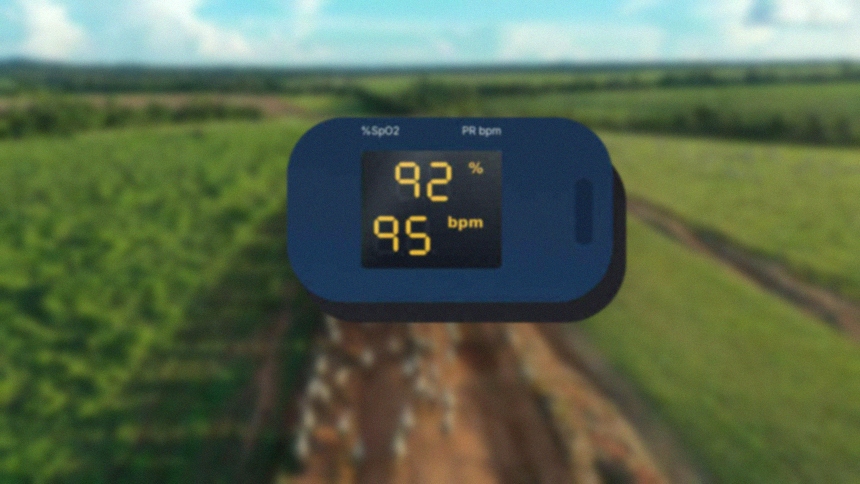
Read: {"value": 92, "unit": "%"}
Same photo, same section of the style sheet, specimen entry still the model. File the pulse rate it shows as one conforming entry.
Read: {"value": 95, "unit": "bpm"}
